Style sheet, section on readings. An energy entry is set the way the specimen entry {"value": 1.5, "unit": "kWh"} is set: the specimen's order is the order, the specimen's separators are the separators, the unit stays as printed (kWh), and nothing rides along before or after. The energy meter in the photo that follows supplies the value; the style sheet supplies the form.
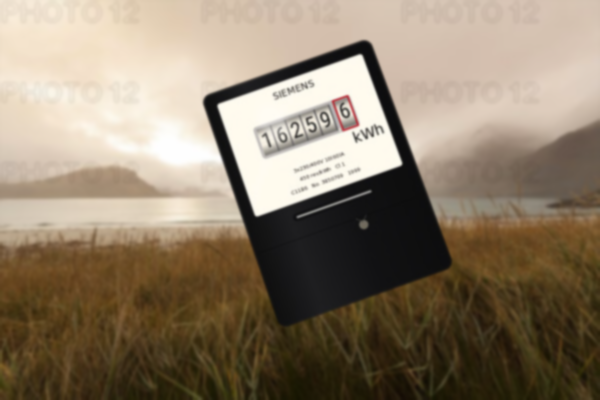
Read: {"value": 16259.6, "unit": "kWh"}
